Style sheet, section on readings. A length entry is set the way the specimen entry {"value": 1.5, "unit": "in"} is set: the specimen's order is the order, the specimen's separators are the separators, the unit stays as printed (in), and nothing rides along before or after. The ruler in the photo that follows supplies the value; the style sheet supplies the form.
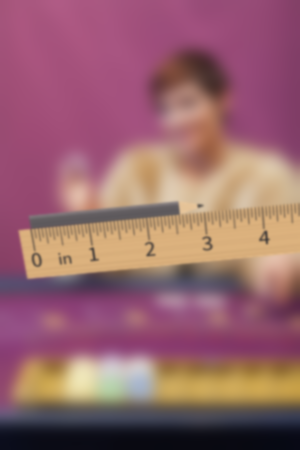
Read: {"value": 3, "unit": "in"}
